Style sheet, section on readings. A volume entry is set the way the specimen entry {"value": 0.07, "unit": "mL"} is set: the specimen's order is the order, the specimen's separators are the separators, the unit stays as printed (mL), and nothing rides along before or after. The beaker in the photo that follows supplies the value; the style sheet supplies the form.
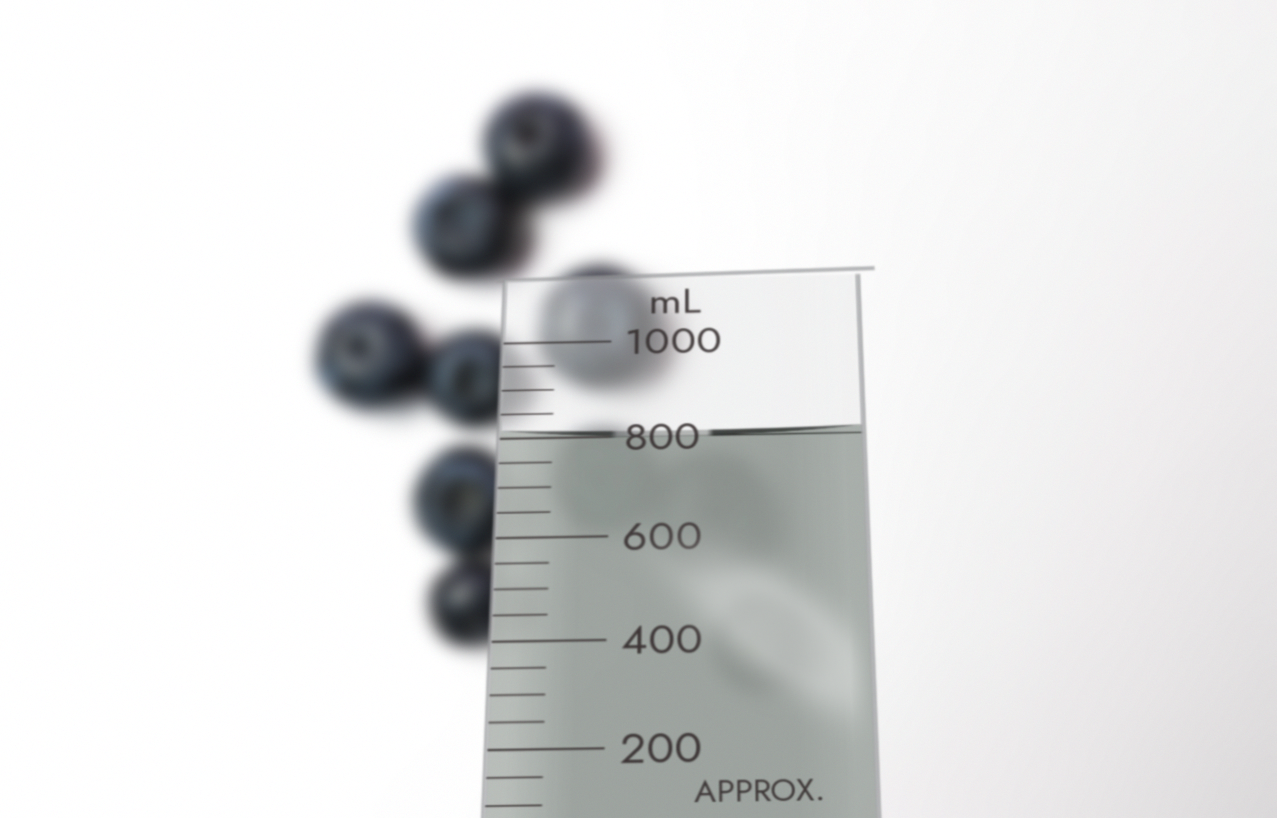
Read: {"value": 800, "unit": "mL"}
